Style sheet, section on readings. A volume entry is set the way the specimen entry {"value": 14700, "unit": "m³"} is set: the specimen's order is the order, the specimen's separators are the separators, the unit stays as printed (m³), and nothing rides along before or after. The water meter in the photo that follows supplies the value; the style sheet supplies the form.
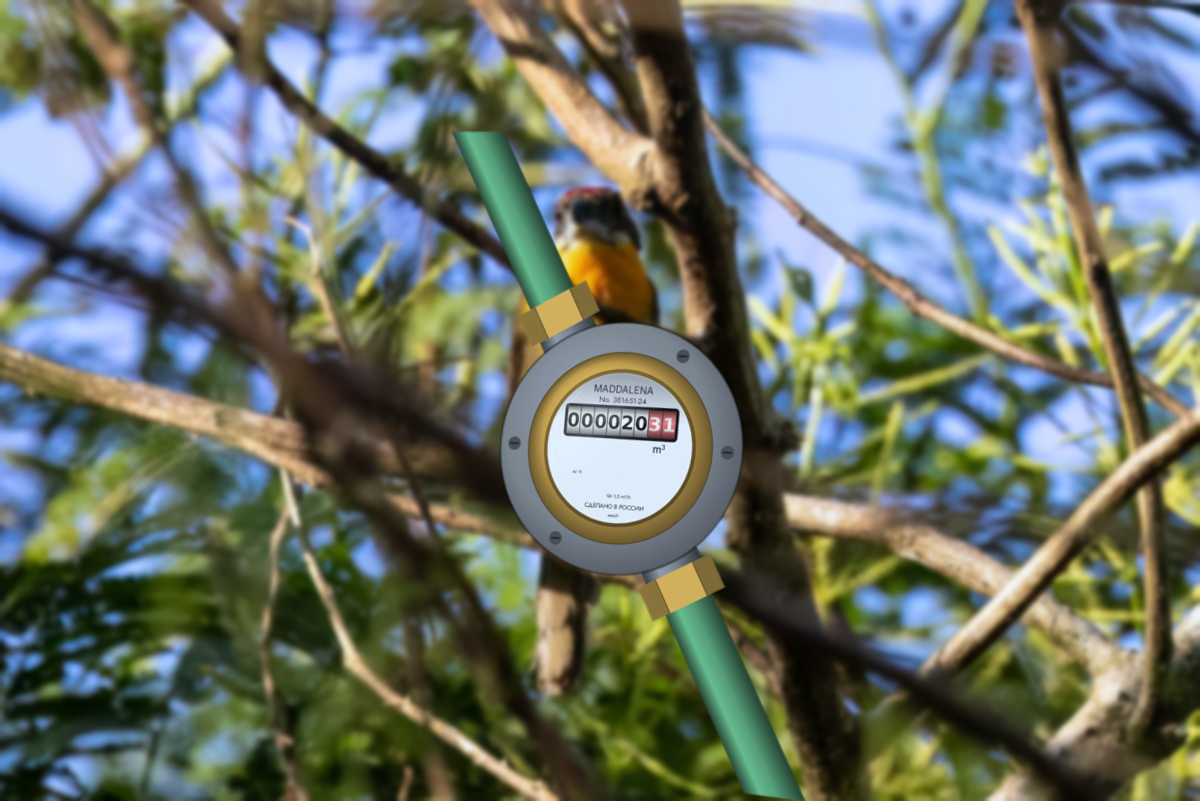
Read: {"value": 20.31, "unit": "m³"}
